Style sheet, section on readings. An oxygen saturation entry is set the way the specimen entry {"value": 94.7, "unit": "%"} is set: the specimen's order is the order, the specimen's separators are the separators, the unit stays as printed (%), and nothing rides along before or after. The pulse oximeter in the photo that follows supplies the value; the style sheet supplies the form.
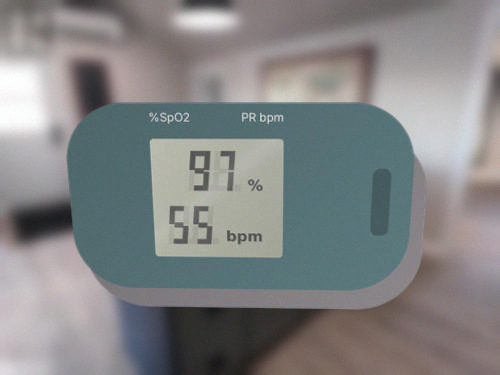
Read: {"value": 97, "unit": "%"}
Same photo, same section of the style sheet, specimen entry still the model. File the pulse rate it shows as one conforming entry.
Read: {"value": 55, "unit": "bpm"}
